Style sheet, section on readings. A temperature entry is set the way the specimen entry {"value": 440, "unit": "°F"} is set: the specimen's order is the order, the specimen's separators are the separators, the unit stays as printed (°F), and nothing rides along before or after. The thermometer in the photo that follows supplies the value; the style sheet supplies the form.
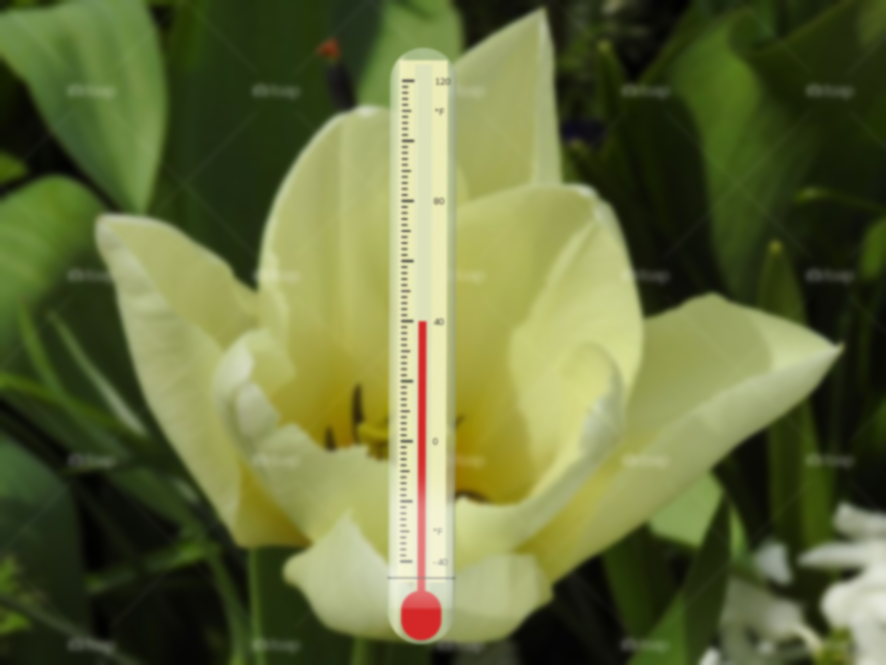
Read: {"value": 40, "unit": "°F"}
